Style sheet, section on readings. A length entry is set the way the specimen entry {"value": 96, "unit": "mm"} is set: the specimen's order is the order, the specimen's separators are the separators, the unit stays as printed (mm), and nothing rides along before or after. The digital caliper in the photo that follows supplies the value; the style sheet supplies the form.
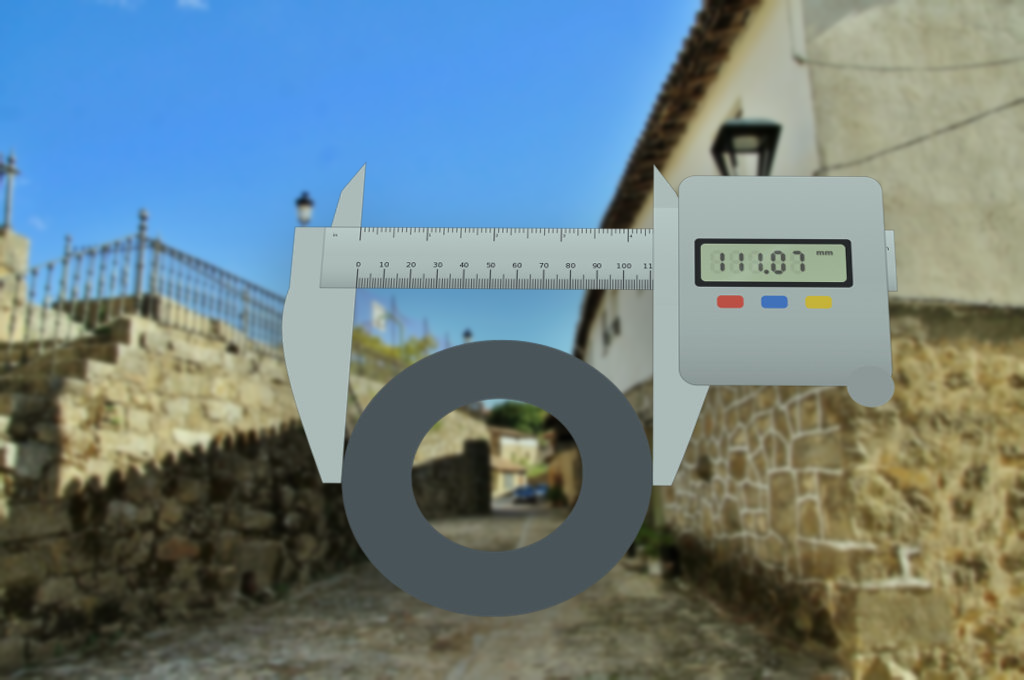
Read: {"value": 111.07, "unit": "mm"}
